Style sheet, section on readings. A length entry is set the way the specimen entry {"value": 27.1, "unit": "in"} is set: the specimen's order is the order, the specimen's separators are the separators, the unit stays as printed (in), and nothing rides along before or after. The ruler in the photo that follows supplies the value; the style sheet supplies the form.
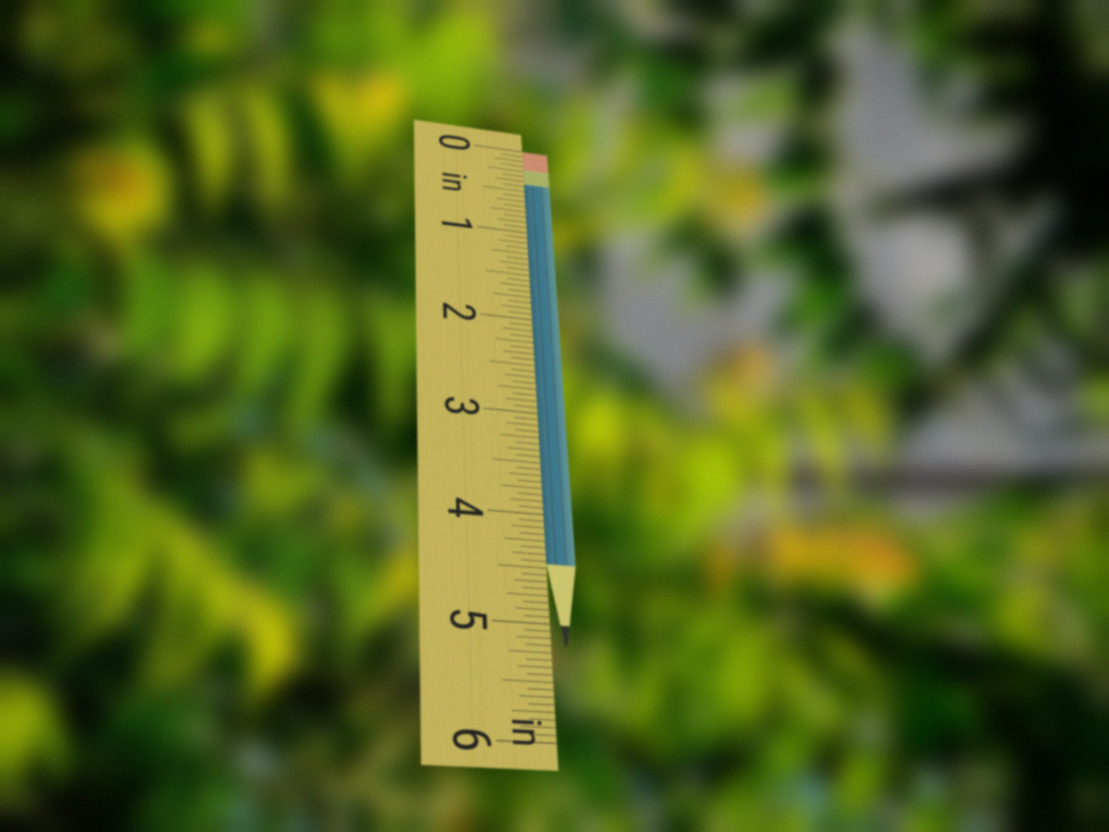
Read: {"value": 5.1875, "unit": "in"}
